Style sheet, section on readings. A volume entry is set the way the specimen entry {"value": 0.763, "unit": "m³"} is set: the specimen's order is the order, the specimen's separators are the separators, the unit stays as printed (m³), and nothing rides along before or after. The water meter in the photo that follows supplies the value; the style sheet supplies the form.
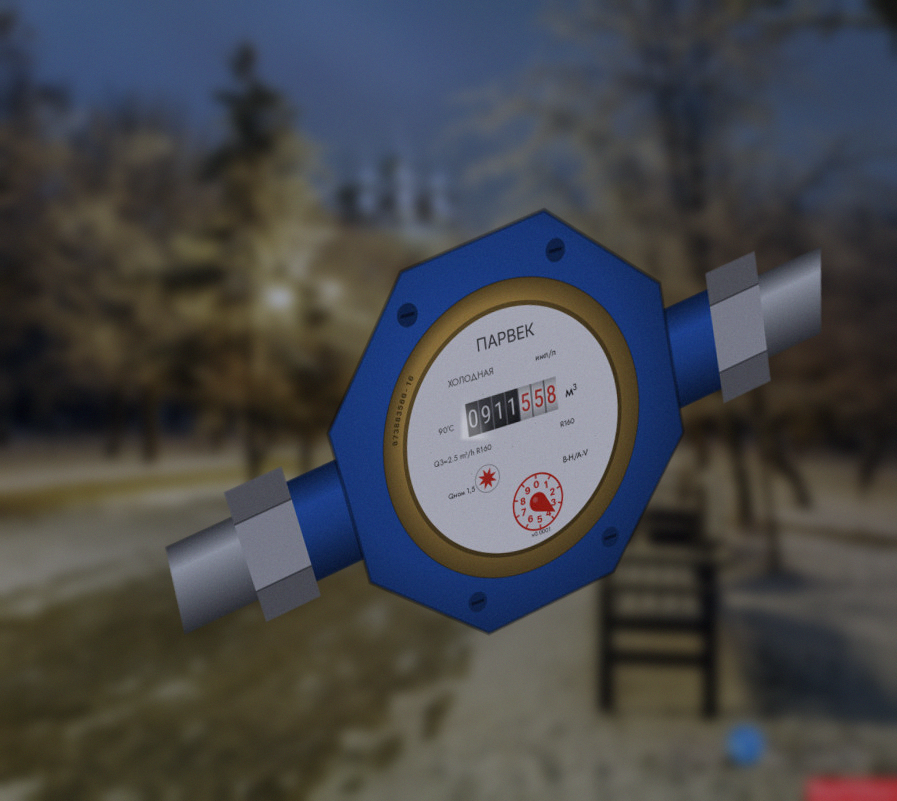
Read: {"value": 911.5583, "unit": "m³"}
